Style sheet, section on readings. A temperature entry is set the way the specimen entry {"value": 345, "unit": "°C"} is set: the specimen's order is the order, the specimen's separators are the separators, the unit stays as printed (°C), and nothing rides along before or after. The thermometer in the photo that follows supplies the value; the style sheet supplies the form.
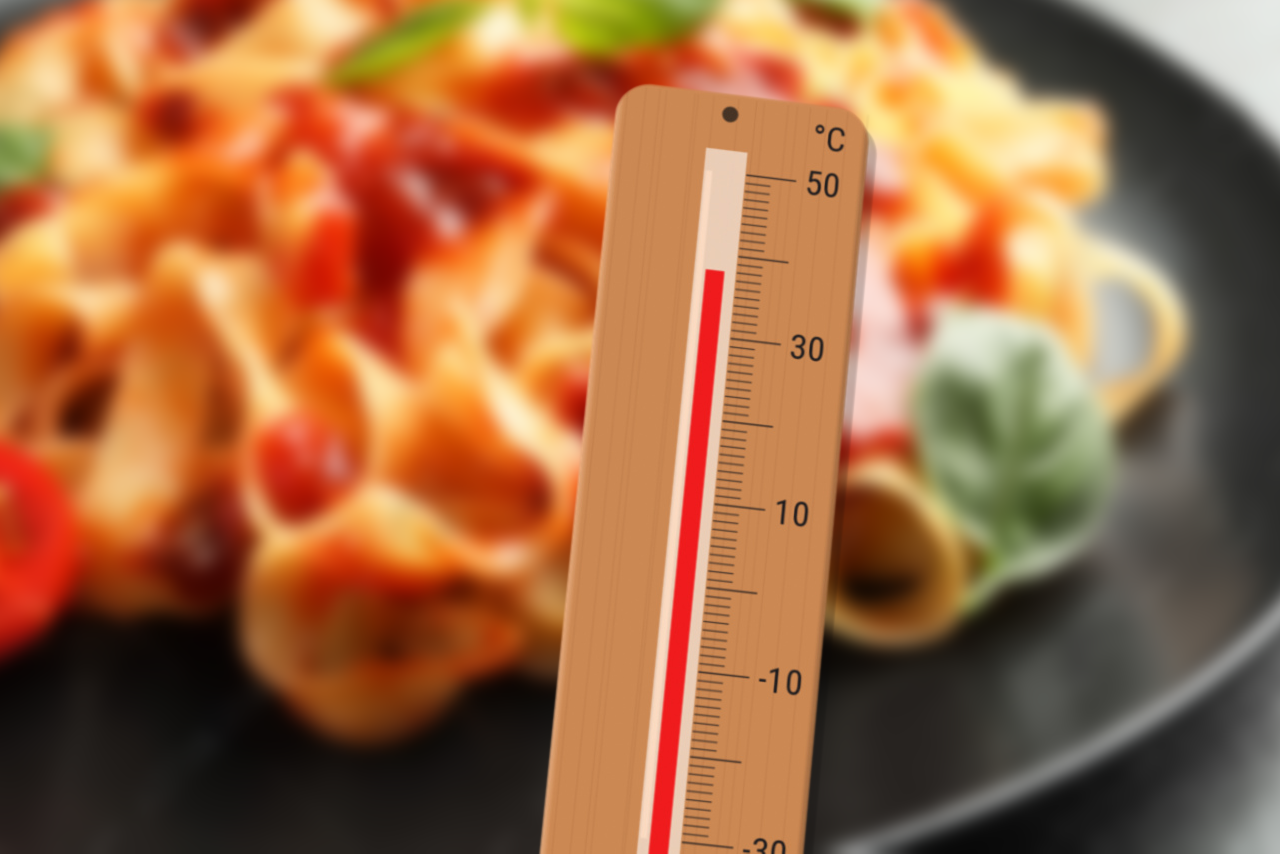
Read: {"value": 38, "unit": "°C"}
